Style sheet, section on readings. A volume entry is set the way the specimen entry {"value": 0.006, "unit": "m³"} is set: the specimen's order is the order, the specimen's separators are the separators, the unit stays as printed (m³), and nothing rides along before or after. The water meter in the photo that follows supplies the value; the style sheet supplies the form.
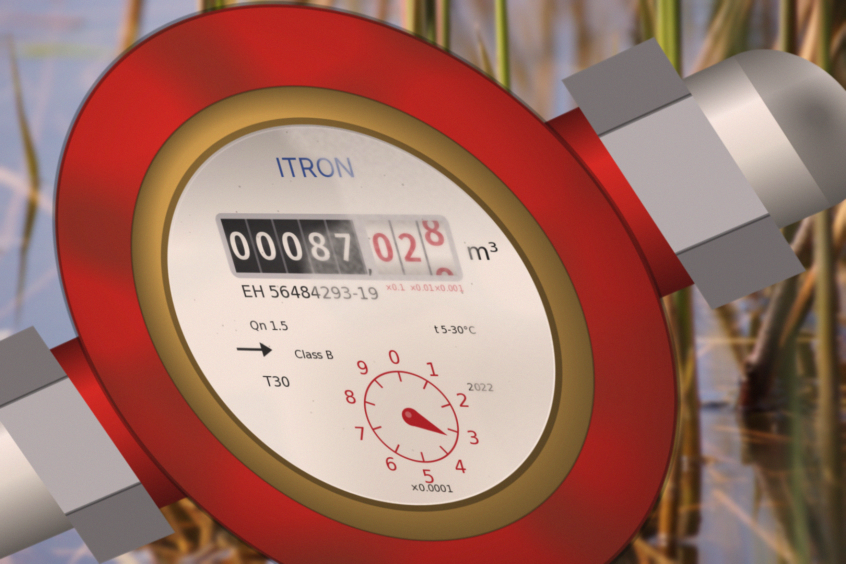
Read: {"value": 87.0283, "unit": "m³"}
